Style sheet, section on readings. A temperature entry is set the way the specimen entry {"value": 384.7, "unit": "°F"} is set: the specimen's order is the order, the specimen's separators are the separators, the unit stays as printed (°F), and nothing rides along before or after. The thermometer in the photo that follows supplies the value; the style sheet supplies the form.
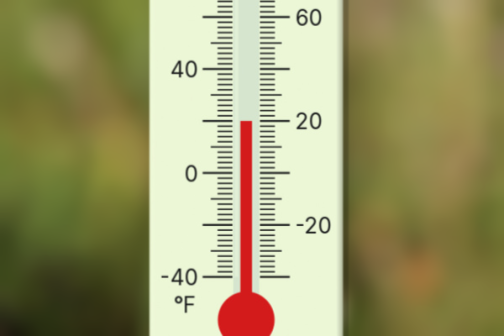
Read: {"value": 20, "unit": "°F"}
